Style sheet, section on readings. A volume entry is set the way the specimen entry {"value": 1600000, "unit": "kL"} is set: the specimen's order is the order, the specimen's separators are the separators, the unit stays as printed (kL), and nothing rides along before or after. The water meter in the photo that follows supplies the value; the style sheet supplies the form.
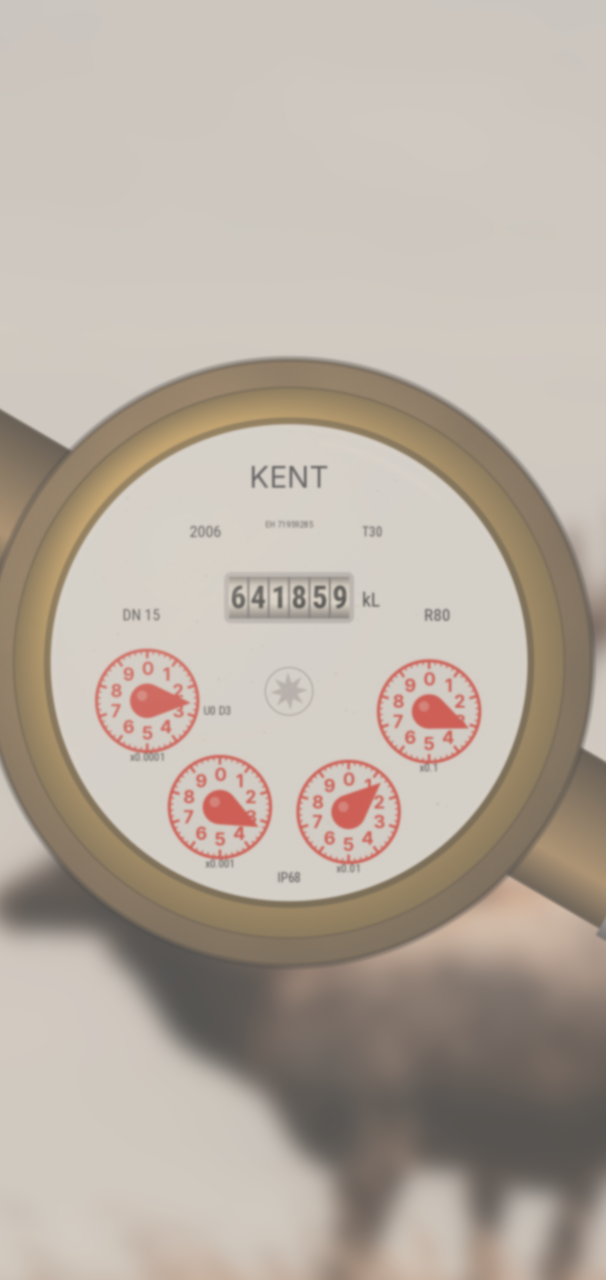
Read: {"value": 641859.3132, "unit": "kL"}
